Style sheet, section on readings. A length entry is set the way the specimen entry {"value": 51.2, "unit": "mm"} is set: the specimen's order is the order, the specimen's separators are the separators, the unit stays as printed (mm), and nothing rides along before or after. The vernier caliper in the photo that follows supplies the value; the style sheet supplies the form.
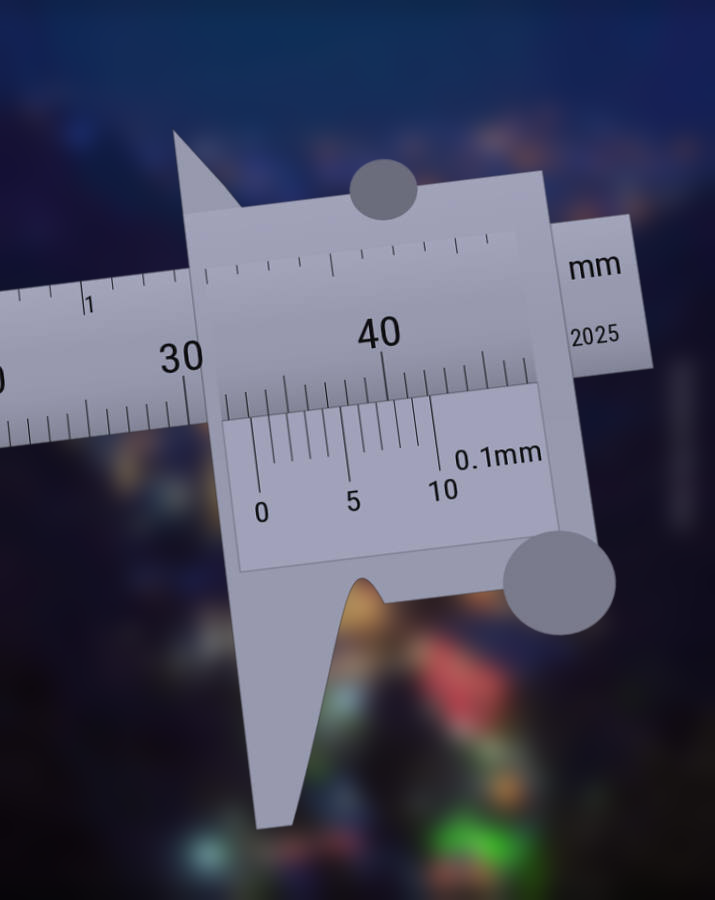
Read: {"value": 33.1, "unit": "mm"}
